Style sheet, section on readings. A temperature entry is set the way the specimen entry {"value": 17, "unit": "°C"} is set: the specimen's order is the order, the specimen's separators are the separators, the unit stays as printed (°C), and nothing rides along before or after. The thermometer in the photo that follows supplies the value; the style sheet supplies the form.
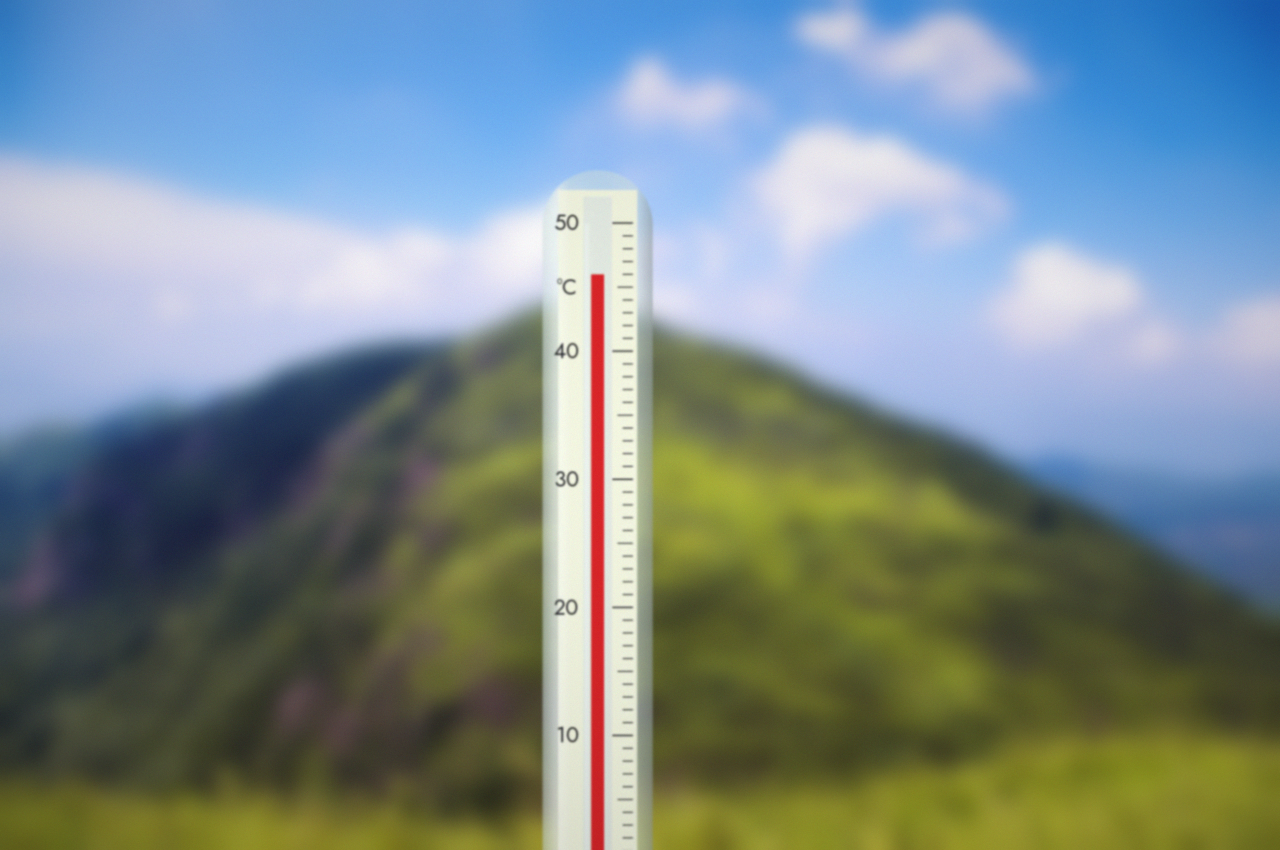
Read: {"value": 46, "unit": "°C"}
